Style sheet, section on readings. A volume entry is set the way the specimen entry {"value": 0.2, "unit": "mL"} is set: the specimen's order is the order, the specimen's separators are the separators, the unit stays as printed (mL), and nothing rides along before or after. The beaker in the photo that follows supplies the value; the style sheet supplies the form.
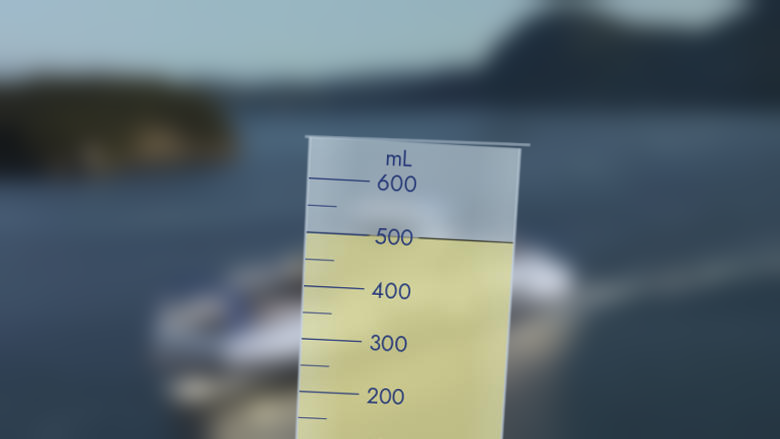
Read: {"value": 500, "unit": "mL"}
